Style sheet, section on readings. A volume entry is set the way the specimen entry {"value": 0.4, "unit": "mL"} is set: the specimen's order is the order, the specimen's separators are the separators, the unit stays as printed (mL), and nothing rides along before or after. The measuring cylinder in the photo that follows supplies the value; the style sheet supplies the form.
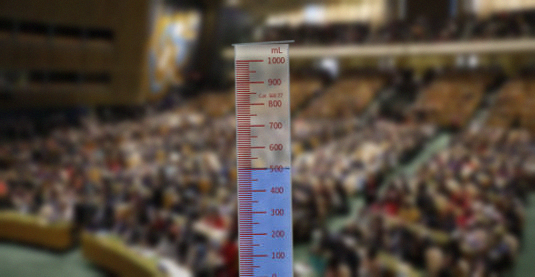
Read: {"value": 500, "unit": "mL"}
